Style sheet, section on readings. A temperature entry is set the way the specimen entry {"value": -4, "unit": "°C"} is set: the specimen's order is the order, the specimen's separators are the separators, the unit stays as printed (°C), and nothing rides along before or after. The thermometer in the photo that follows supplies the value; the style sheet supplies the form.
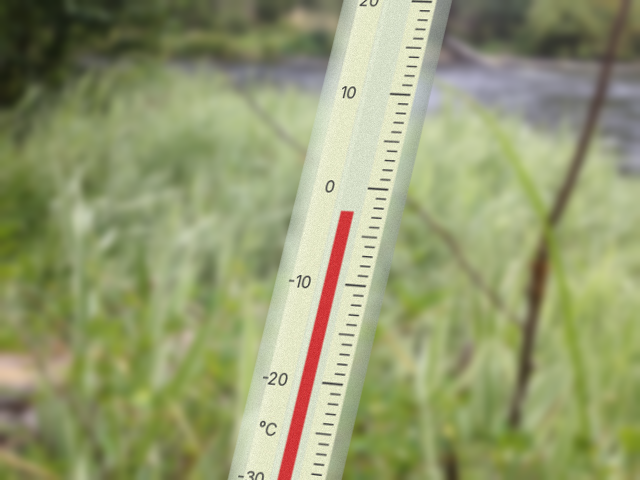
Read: {"value": -2.5, "unit": "°C"}
